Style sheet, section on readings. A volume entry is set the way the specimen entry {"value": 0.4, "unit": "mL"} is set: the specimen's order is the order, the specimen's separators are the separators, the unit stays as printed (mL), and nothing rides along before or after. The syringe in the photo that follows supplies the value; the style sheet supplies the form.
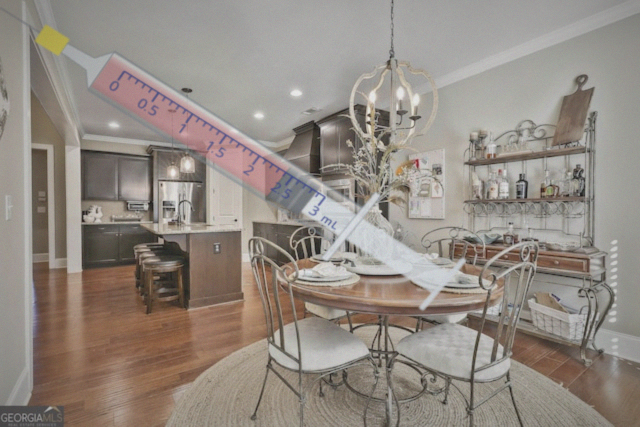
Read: {"value": 2.4, "unit": "mL"}
